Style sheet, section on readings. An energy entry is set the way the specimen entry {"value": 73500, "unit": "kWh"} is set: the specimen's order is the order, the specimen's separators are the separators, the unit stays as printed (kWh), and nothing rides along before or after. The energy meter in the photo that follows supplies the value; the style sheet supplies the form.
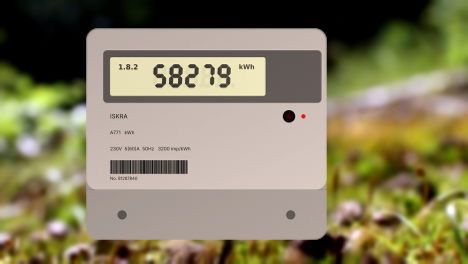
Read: {"value": 58279, "unit": "kWh"}
